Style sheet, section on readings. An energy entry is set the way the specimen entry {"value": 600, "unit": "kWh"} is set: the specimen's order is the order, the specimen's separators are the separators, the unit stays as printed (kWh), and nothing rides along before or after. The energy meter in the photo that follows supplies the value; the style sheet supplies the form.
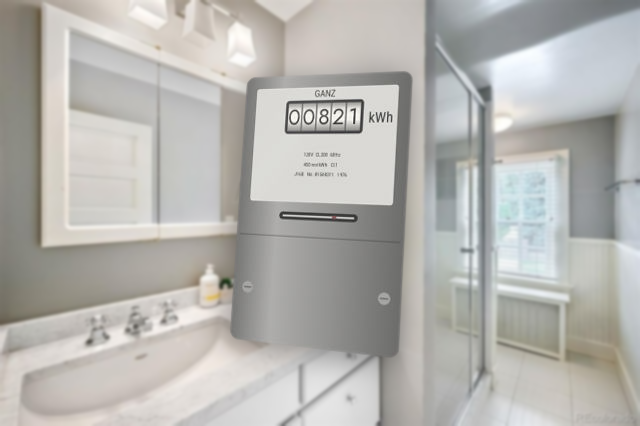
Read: {"value": 821, "unit": "kWh"}
